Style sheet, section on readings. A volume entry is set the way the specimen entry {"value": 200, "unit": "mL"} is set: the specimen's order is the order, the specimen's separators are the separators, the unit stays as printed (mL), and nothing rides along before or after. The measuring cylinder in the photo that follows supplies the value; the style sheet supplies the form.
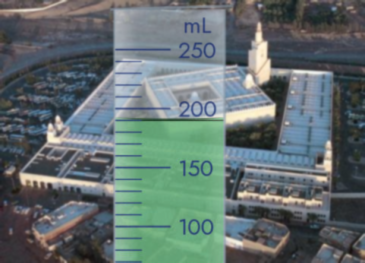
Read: {"value": 190, "unit": "mL"}
